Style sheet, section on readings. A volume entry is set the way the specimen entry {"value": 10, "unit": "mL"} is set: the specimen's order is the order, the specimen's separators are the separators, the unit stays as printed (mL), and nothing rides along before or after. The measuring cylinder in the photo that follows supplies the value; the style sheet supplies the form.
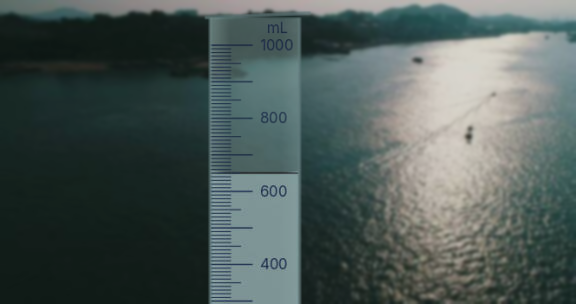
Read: {"value": 650, "unit": "mL"}
